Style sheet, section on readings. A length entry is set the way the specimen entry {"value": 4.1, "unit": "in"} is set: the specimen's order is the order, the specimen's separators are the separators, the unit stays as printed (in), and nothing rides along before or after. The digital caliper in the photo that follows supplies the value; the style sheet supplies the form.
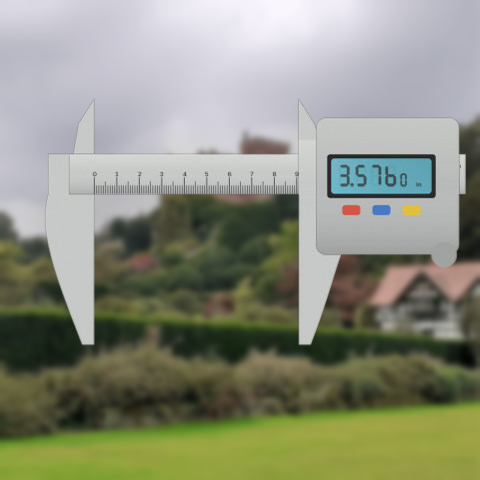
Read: {"value": 3.5760, "unit": "in"}
